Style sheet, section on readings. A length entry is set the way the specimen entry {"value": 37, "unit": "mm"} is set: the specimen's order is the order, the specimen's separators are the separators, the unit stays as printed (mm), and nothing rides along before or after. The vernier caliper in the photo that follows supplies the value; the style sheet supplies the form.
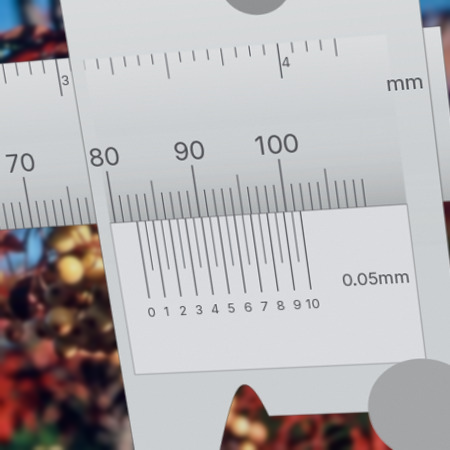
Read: {"value": 82.6, "unit": "mm"}
